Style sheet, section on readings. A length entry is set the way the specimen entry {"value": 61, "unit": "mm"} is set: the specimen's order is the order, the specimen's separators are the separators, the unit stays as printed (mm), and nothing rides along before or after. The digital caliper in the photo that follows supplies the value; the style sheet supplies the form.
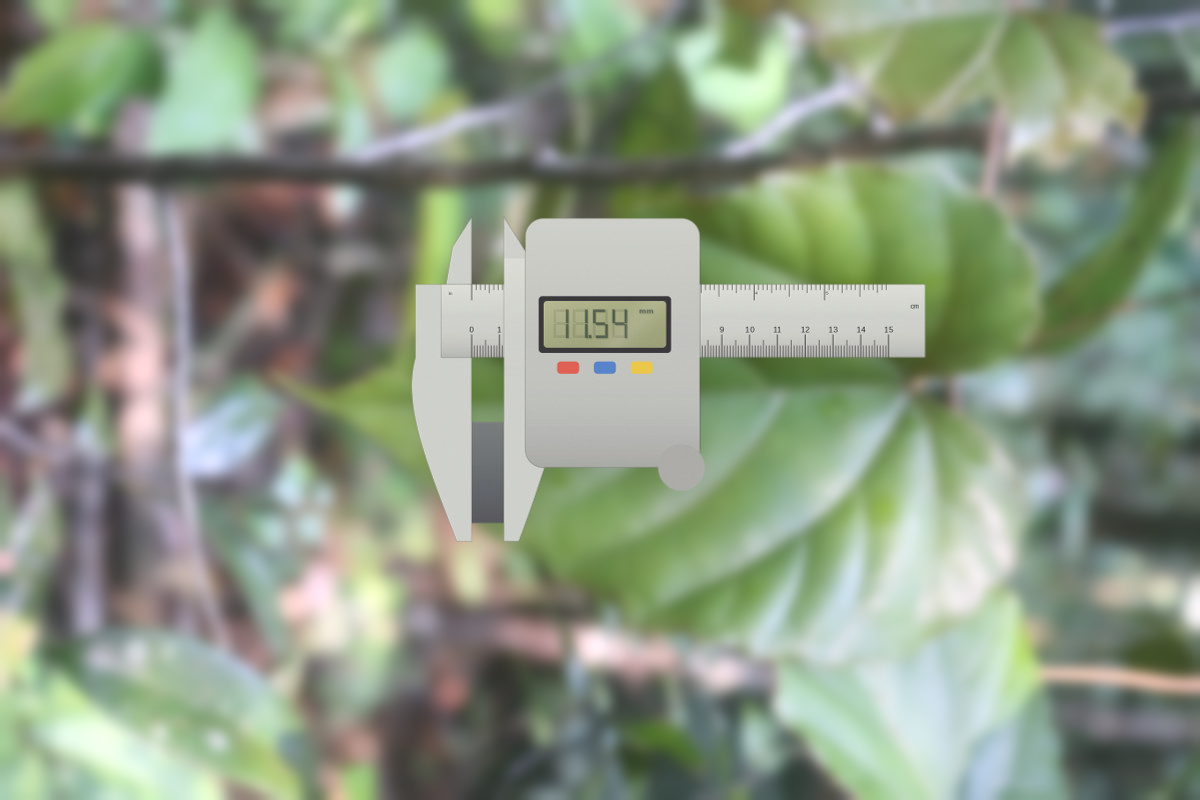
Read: {"value": 11.54, "unit": "mm"}
